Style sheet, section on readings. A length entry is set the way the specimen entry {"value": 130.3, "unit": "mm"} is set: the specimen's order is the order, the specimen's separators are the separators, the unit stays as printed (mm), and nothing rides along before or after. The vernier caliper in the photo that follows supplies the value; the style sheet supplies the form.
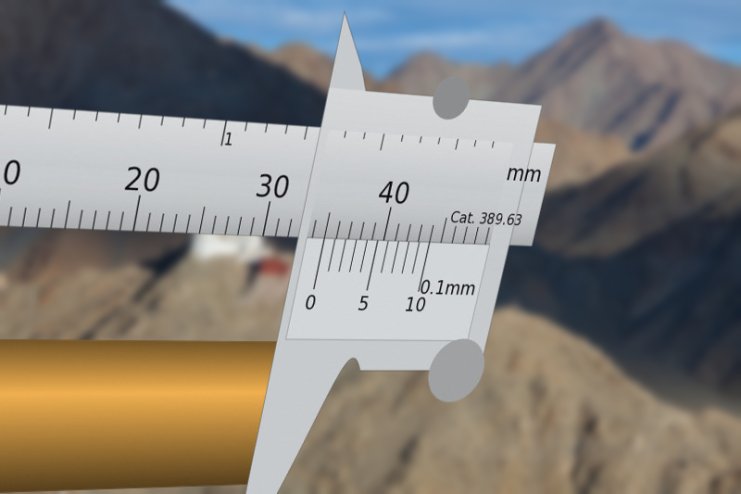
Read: {"value": 35.0, "unit": "mm"}
